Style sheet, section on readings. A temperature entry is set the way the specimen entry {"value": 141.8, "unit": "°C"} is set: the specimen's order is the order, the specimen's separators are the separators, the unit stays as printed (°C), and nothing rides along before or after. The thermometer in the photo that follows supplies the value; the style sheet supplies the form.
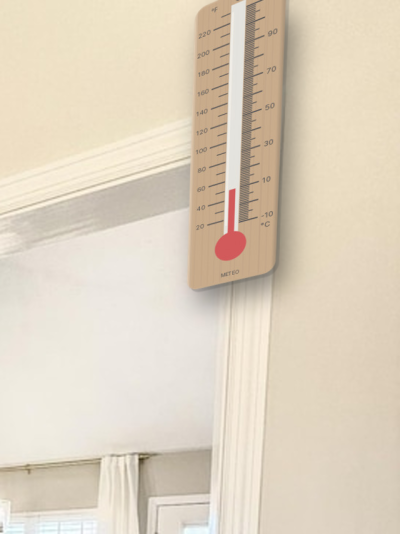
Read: {"value": 10, "unit": "°C"}
